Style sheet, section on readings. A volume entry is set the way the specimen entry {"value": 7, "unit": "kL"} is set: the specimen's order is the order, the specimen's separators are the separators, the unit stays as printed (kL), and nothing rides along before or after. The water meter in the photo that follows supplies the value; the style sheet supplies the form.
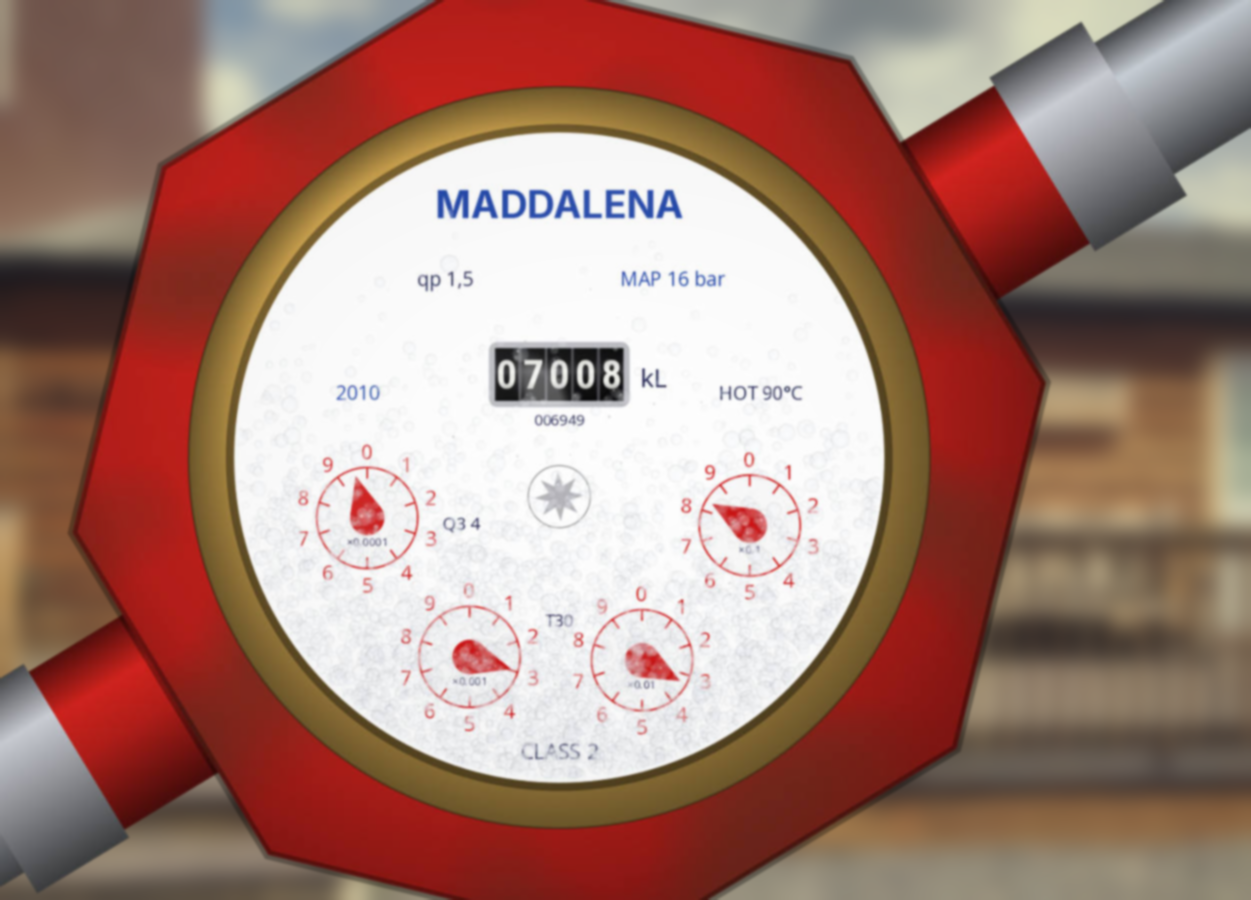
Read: {"value": 7008.8329, "unit": "kL"}
